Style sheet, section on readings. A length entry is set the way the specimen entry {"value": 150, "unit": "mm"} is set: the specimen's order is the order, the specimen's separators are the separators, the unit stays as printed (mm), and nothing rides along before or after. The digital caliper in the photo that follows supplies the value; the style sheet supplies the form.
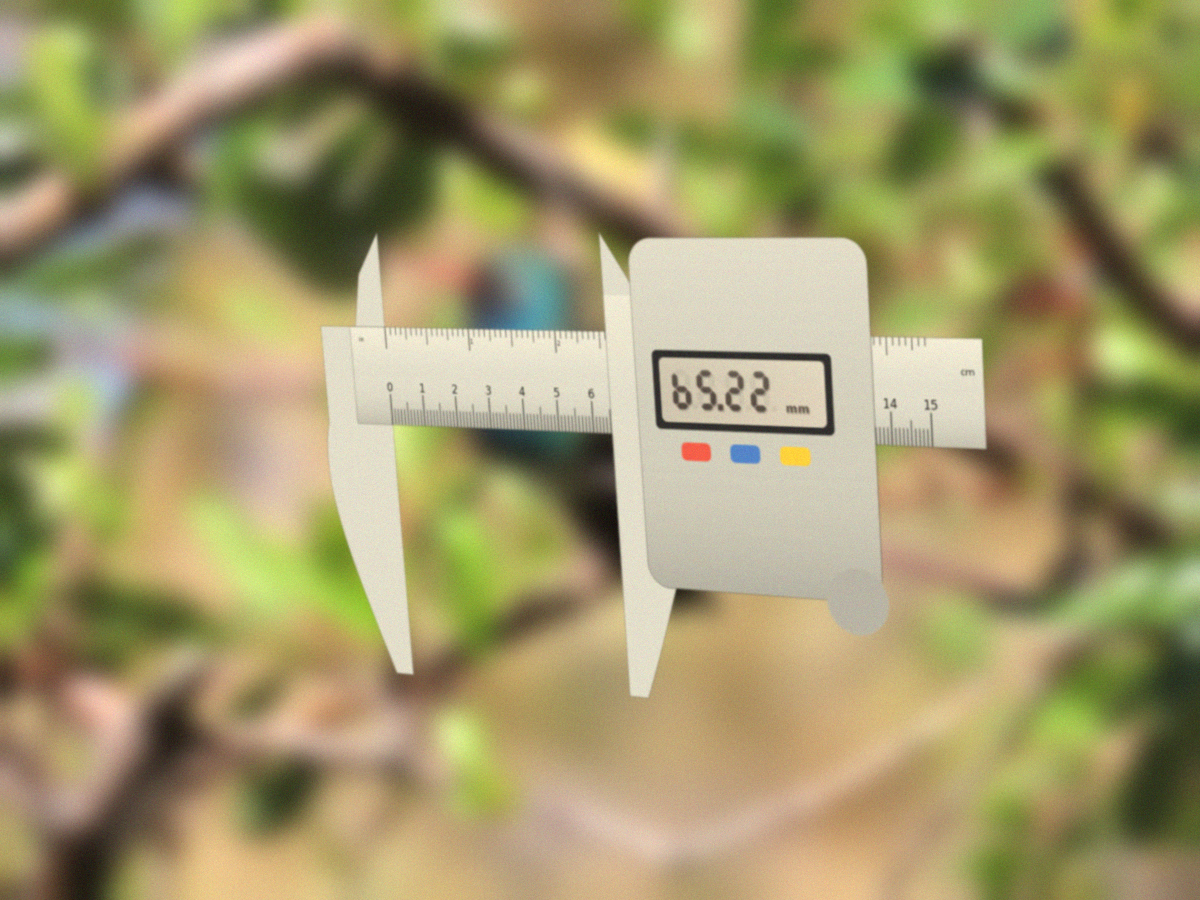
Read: {"value": 65.22, "unit": "mm"}
